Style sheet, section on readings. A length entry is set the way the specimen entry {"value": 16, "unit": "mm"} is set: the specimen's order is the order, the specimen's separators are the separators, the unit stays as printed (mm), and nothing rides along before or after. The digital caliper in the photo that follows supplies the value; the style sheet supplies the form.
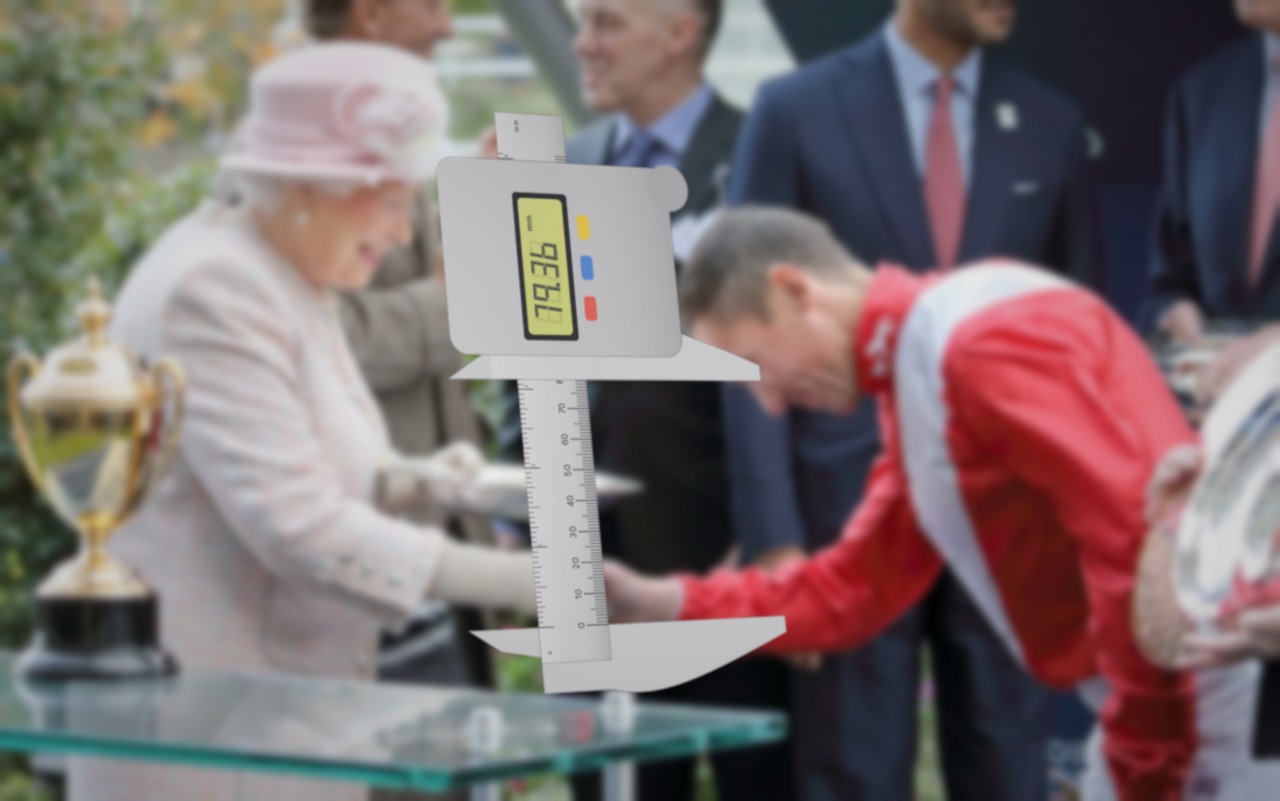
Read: {"value": 79.36, "unit": "mm"}
